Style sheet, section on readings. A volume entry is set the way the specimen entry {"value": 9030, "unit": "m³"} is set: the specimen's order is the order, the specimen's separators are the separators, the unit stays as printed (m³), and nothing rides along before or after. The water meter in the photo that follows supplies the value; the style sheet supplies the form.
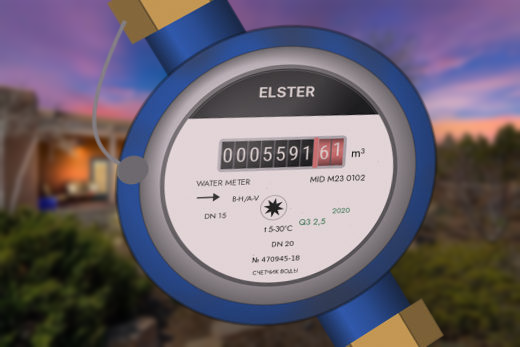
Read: {"value": 5591.61, "unit": "m³"}
